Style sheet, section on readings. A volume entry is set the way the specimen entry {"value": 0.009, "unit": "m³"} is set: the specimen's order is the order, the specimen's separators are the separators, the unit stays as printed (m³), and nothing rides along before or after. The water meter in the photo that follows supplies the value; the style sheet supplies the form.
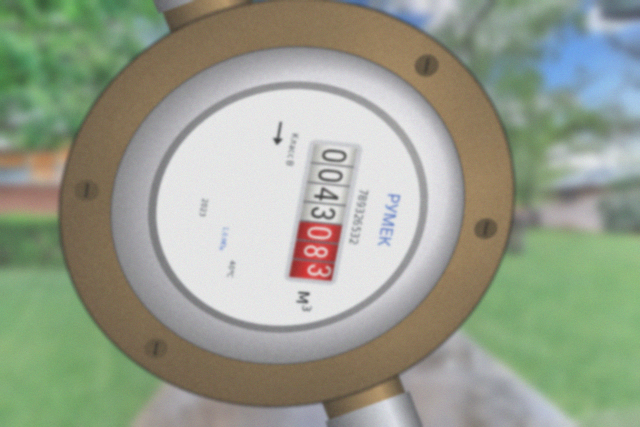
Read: {"value": 43.083, "unit": "m³"}
